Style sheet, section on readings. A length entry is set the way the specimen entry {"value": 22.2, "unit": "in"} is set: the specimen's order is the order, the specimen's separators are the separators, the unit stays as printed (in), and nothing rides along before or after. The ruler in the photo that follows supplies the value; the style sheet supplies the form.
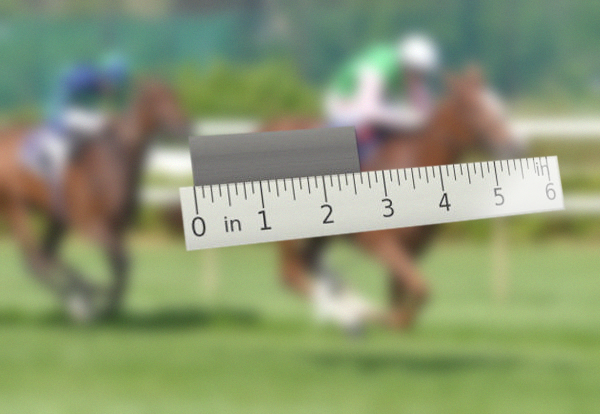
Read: {"value": 2.625, "unit": "in"}
